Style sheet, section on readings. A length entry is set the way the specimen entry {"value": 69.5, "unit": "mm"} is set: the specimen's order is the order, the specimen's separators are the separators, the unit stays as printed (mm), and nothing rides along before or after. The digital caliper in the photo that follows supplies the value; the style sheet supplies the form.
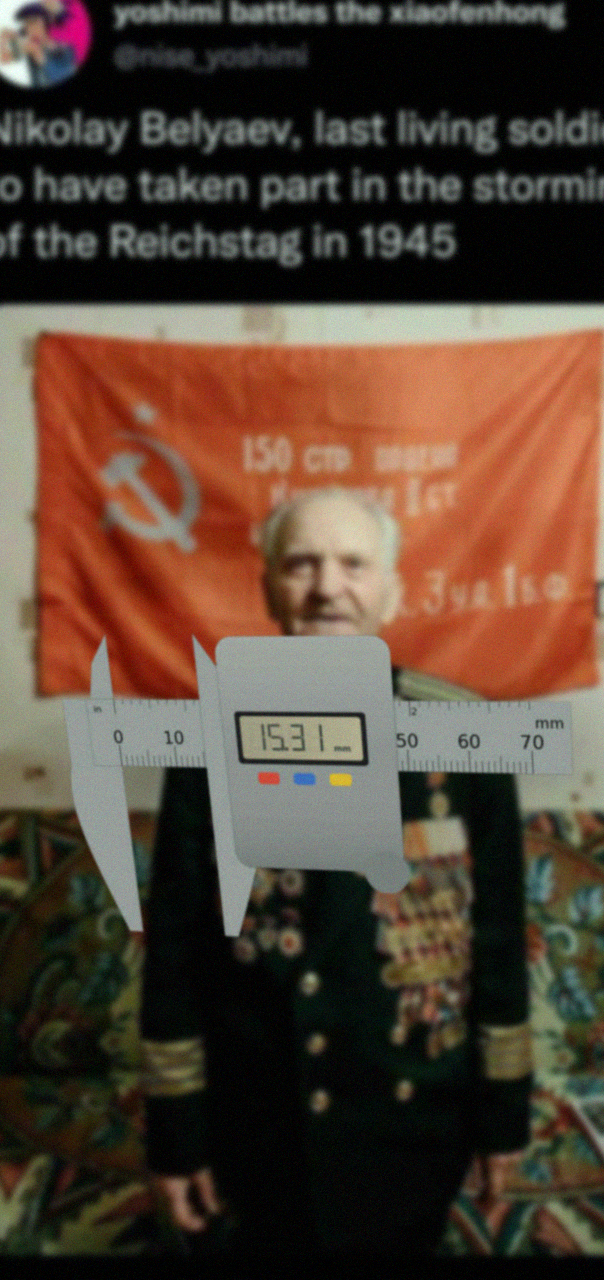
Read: {"value": 15.31, "unit": "mm"}
